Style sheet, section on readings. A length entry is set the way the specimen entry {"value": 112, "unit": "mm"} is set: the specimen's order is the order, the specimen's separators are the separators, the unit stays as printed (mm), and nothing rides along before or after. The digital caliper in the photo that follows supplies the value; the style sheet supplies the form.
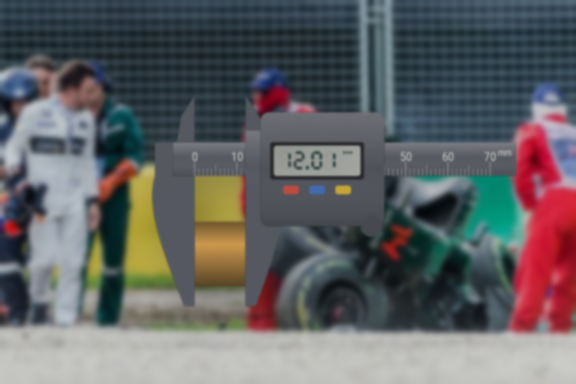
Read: {"value": 12.01, "unit": "mm"}
